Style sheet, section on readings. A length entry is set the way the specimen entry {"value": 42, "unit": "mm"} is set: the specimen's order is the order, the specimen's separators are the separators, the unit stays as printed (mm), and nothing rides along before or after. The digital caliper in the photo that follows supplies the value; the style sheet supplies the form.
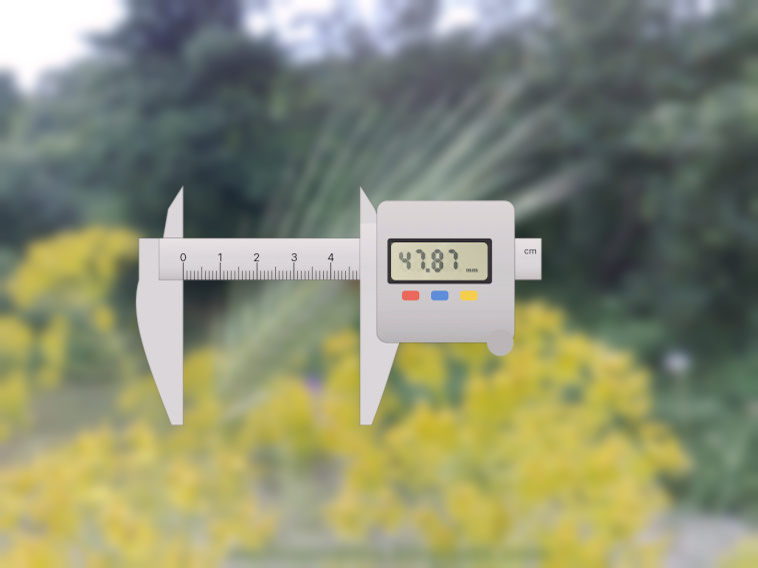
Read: {"value": 47.87, "unit": "mm"}
